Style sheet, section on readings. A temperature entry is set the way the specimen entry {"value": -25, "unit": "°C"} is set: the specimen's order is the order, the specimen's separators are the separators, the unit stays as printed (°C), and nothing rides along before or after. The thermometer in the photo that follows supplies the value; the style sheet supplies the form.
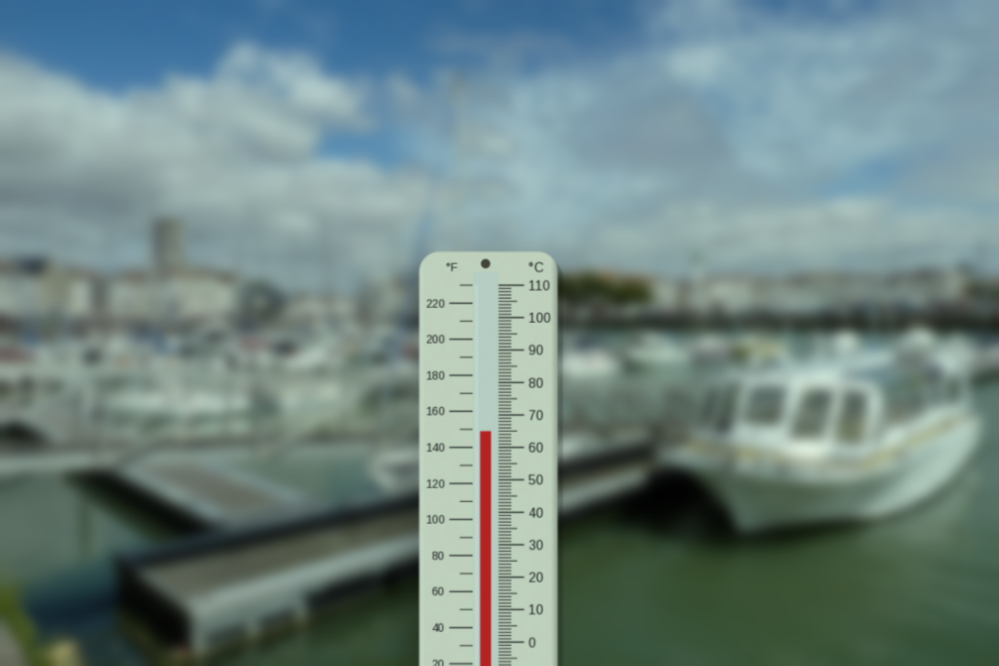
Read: {"value": 65, "unit": "°C"}
